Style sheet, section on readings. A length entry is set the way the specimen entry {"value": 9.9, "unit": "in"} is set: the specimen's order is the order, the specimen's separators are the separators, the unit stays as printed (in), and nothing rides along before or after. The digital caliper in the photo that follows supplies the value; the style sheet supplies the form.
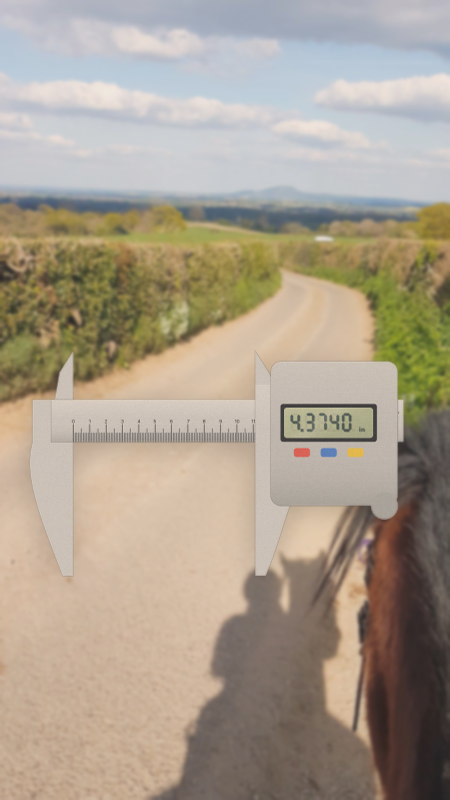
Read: {"value": 4.3740, "unit": "in"}
